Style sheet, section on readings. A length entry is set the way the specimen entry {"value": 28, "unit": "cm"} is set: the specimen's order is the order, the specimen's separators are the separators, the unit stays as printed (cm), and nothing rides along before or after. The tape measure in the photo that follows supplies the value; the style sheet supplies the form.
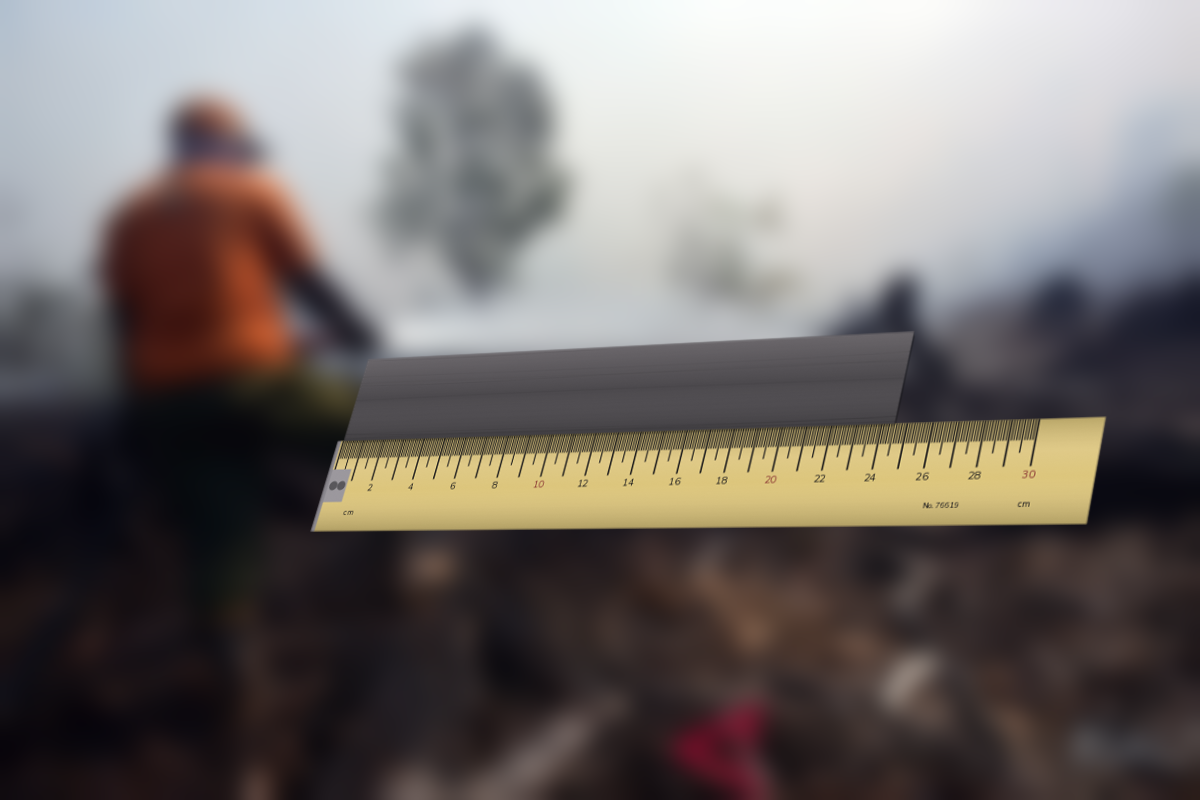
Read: {"value": 24.5, "unit": "cm"}
